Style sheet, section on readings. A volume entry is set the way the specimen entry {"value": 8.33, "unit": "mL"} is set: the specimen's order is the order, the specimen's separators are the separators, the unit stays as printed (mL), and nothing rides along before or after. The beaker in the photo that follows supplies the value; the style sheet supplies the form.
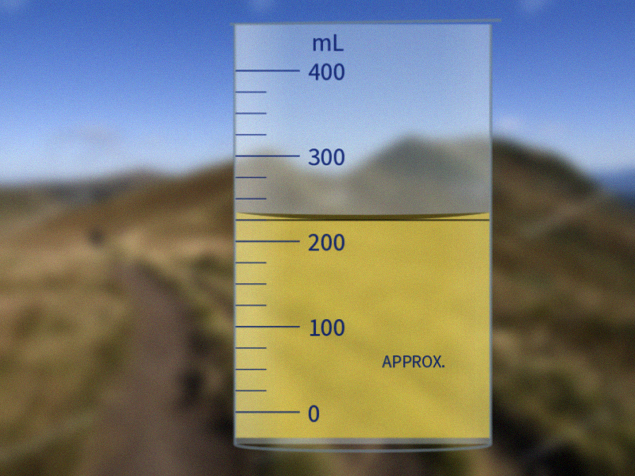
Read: {"value": 225, "unit": "mL"}
